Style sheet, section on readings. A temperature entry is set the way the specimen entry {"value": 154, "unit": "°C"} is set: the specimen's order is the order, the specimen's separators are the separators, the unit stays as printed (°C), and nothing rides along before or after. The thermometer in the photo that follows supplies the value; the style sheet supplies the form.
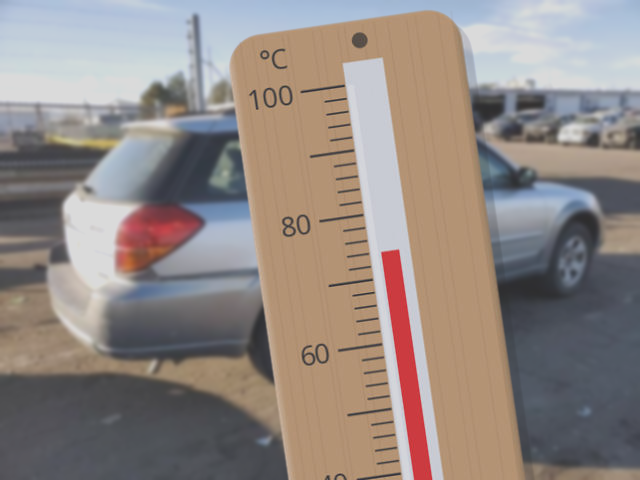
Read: {"value": 74, "unit": "°C"}
